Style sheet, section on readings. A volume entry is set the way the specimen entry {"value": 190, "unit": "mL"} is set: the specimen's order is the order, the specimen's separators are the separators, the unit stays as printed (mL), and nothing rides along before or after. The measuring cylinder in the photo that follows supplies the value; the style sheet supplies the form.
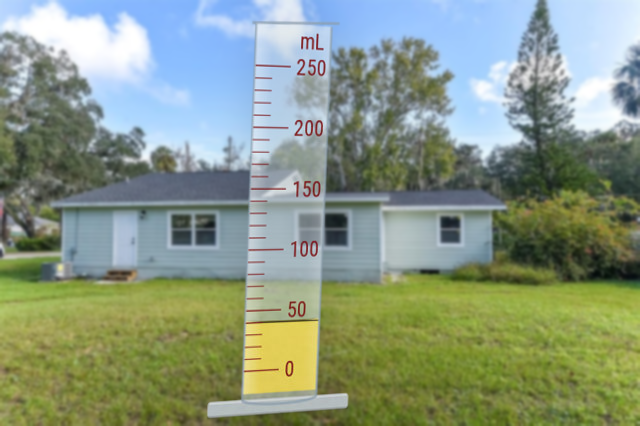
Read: {"value": 40, "unit": "mL"}
